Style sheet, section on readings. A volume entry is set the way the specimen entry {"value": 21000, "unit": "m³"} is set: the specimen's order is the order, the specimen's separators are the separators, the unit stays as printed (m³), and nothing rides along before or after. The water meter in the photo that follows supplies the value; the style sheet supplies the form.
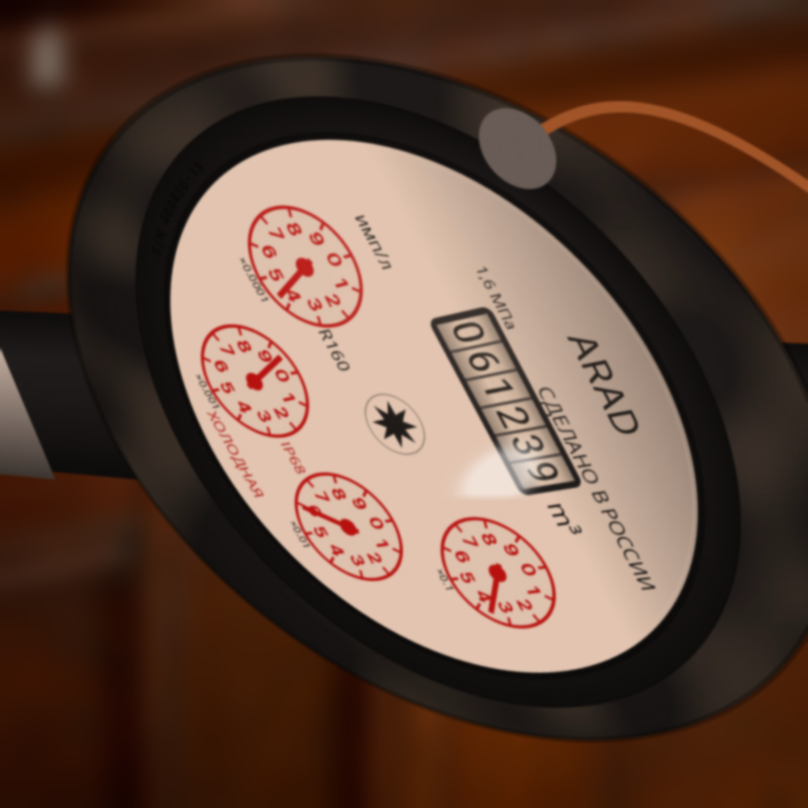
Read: {"value": 61239.3594, "unit": "m³"}
